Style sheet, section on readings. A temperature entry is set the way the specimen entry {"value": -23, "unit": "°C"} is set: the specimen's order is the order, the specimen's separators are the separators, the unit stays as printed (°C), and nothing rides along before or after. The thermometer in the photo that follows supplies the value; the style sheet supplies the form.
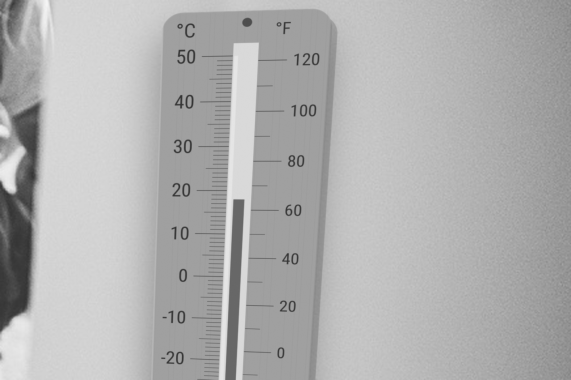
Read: {"value": 18, "unit": "°C"}
